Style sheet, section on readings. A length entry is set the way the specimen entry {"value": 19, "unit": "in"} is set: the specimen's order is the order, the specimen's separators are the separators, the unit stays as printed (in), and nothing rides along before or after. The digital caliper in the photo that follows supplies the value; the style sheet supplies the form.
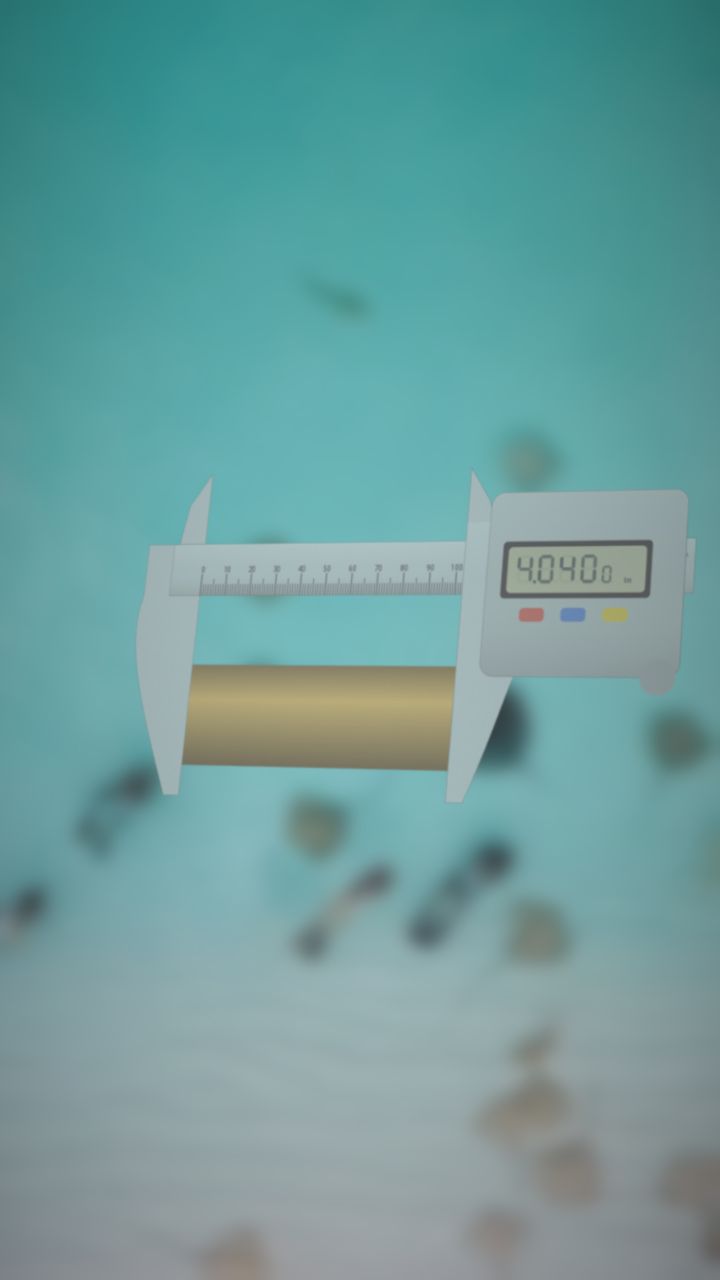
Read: {"value": 4.0400, "unit": "in"}
